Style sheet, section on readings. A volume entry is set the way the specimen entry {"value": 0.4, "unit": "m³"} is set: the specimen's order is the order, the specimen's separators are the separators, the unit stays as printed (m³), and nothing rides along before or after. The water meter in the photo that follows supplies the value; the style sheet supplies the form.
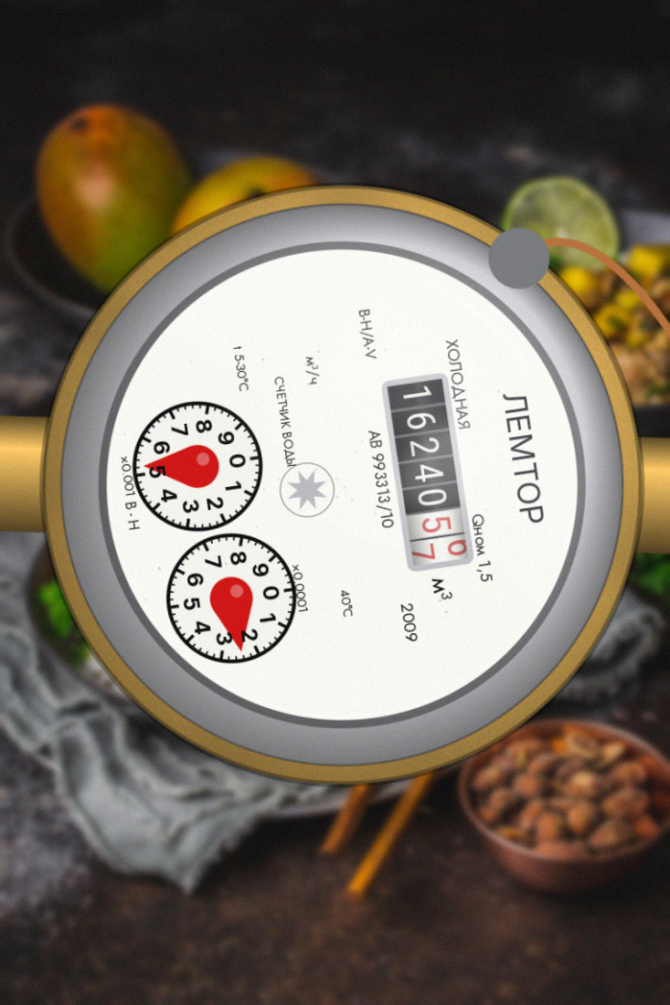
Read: {"value": 16240.5652, "unit": "m³"}
